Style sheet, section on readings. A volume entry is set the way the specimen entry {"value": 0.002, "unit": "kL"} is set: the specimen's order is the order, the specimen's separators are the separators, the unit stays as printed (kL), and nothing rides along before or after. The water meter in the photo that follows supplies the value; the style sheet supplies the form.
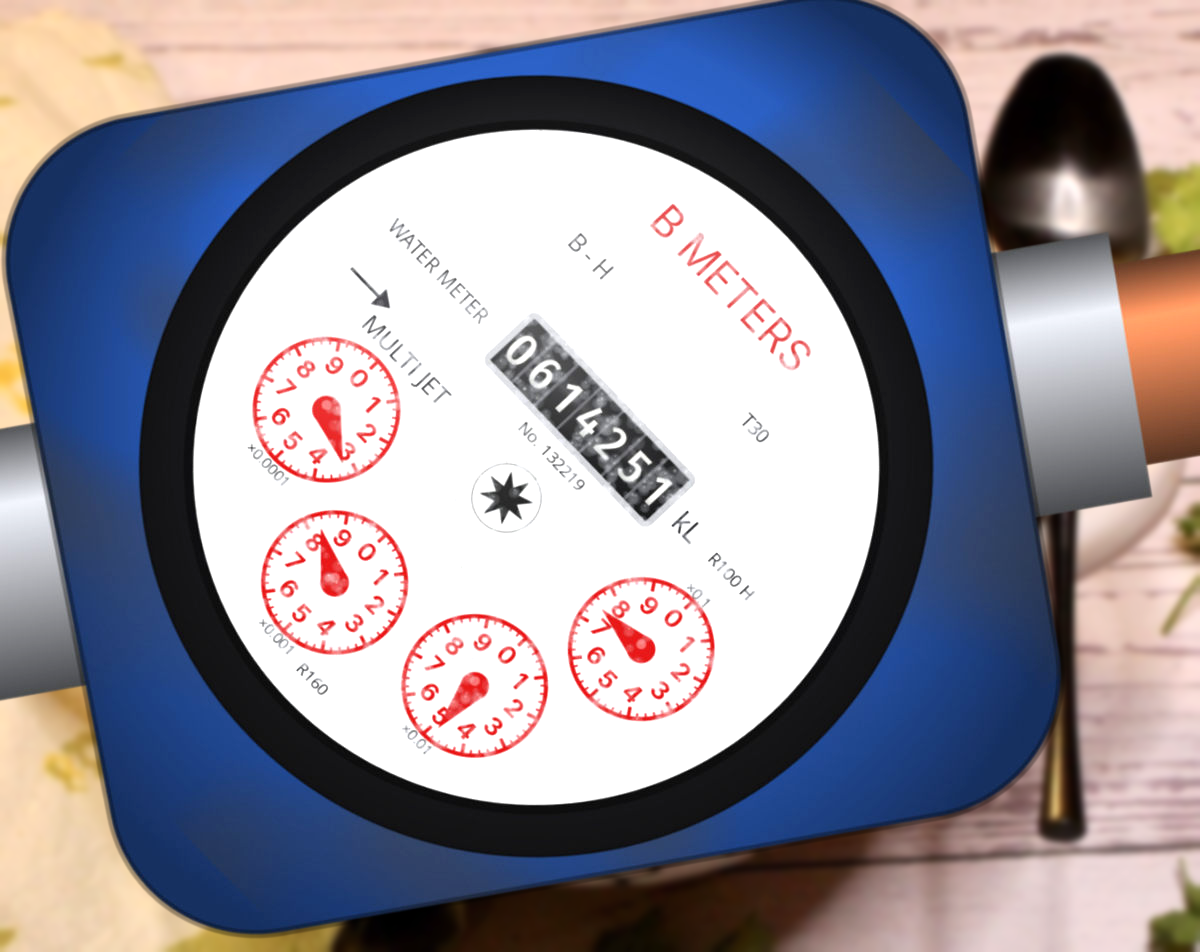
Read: {"value": 614251.7483, "unit": "kL"}
